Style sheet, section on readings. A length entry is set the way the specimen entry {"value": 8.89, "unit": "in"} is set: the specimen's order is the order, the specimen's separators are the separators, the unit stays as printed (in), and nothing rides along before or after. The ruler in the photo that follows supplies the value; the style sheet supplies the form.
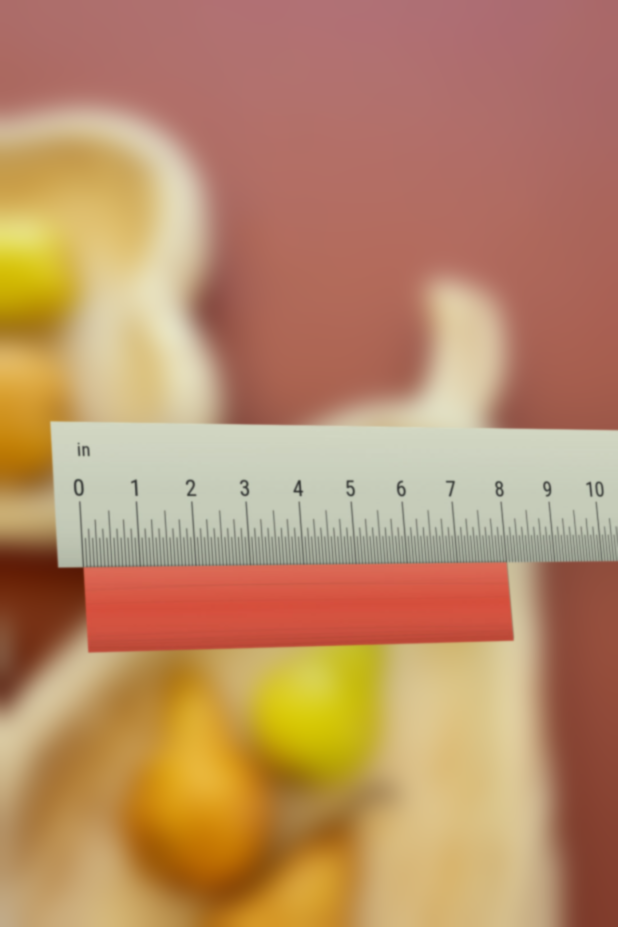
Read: {"value": 8, "unit": "in"}
